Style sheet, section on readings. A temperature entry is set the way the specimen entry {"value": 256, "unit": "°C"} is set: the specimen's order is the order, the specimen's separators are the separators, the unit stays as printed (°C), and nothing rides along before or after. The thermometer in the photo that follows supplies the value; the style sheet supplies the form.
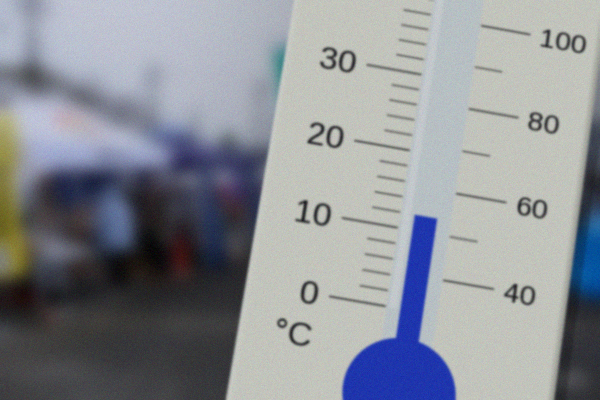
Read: {"value": 12, "unit": "°C"}
